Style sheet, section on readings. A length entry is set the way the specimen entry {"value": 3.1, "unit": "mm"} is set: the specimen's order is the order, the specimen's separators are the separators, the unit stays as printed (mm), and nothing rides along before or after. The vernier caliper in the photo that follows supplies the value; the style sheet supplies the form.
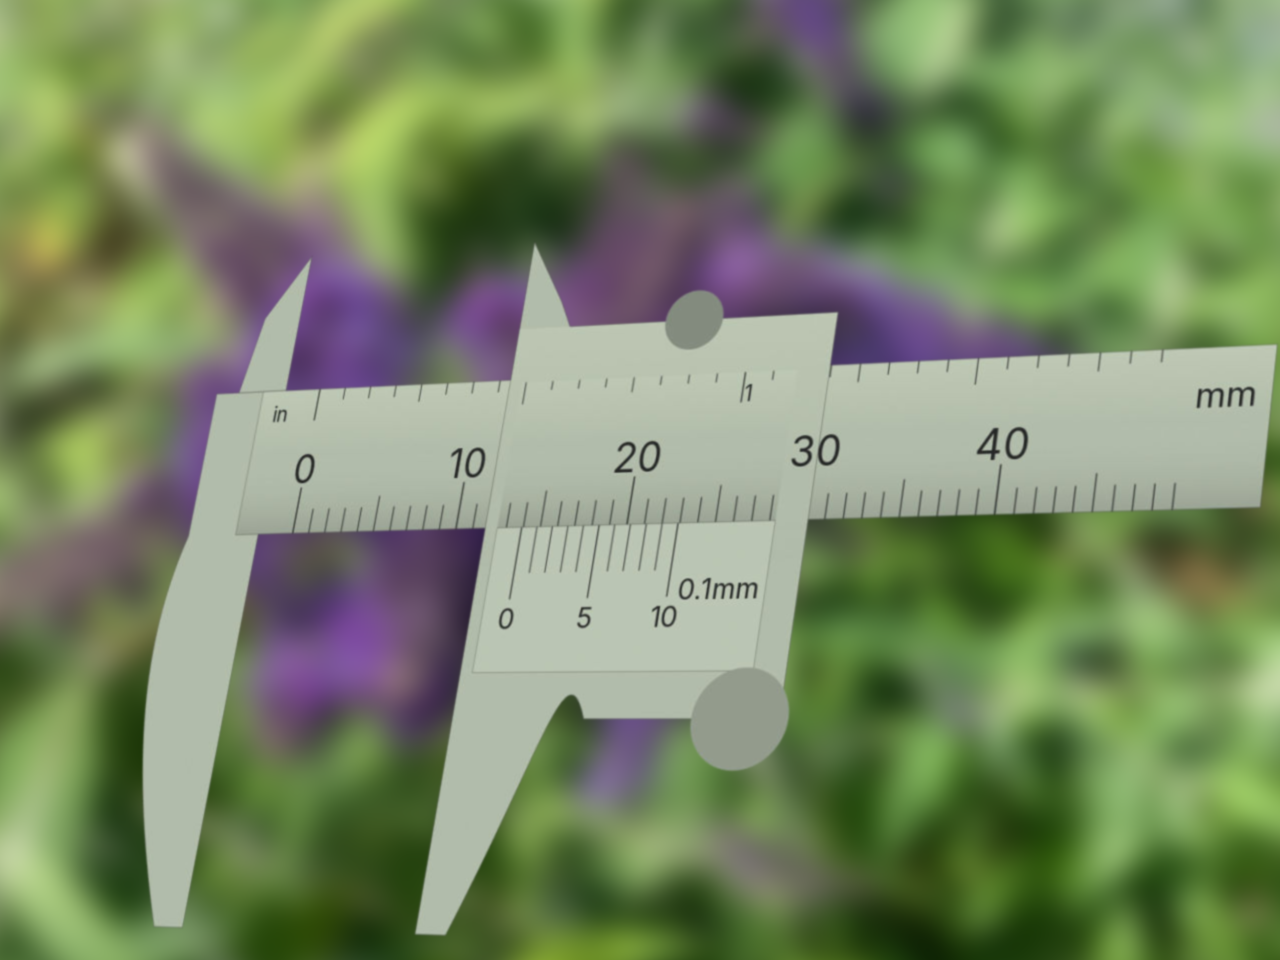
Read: {"value": 13.9, "unit": "mm"}
